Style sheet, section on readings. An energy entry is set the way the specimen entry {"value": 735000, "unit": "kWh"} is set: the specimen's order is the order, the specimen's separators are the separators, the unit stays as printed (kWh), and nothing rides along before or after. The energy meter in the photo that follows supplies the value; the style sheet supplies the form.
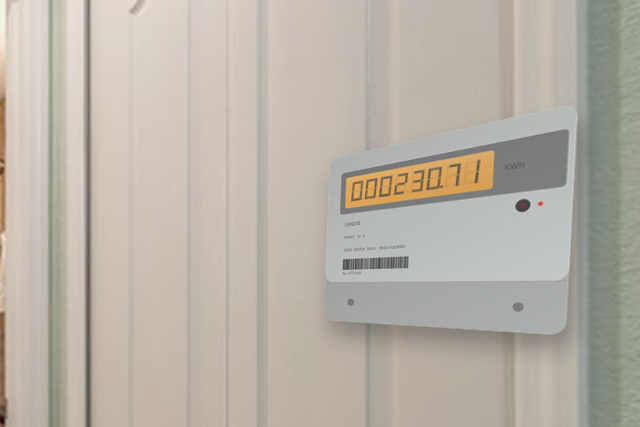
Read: {"value": 230.71, "unit": "kWh"}
